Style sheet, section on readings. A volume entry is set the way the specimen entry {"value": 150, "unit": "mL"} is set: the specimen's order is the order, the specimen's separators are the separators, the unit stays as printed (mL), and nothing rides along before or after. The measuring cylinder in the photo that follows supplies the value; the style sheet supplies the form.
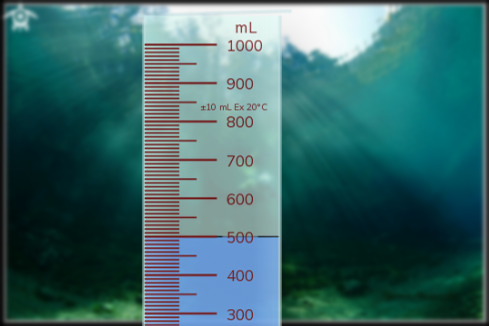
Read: {"value": 500, "unit": "mL"}
